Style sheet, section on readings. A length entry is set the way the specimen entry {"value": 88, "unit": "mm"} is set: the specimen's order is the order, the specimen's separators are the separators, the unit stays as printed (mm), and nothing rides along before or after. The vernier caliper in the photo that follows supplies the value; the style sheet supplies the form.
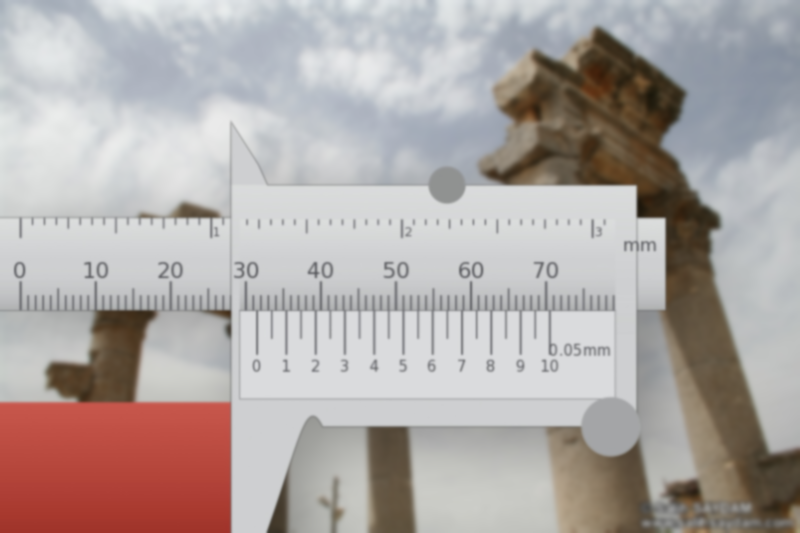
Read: {"value": 31.5, "unit": "mm"}
